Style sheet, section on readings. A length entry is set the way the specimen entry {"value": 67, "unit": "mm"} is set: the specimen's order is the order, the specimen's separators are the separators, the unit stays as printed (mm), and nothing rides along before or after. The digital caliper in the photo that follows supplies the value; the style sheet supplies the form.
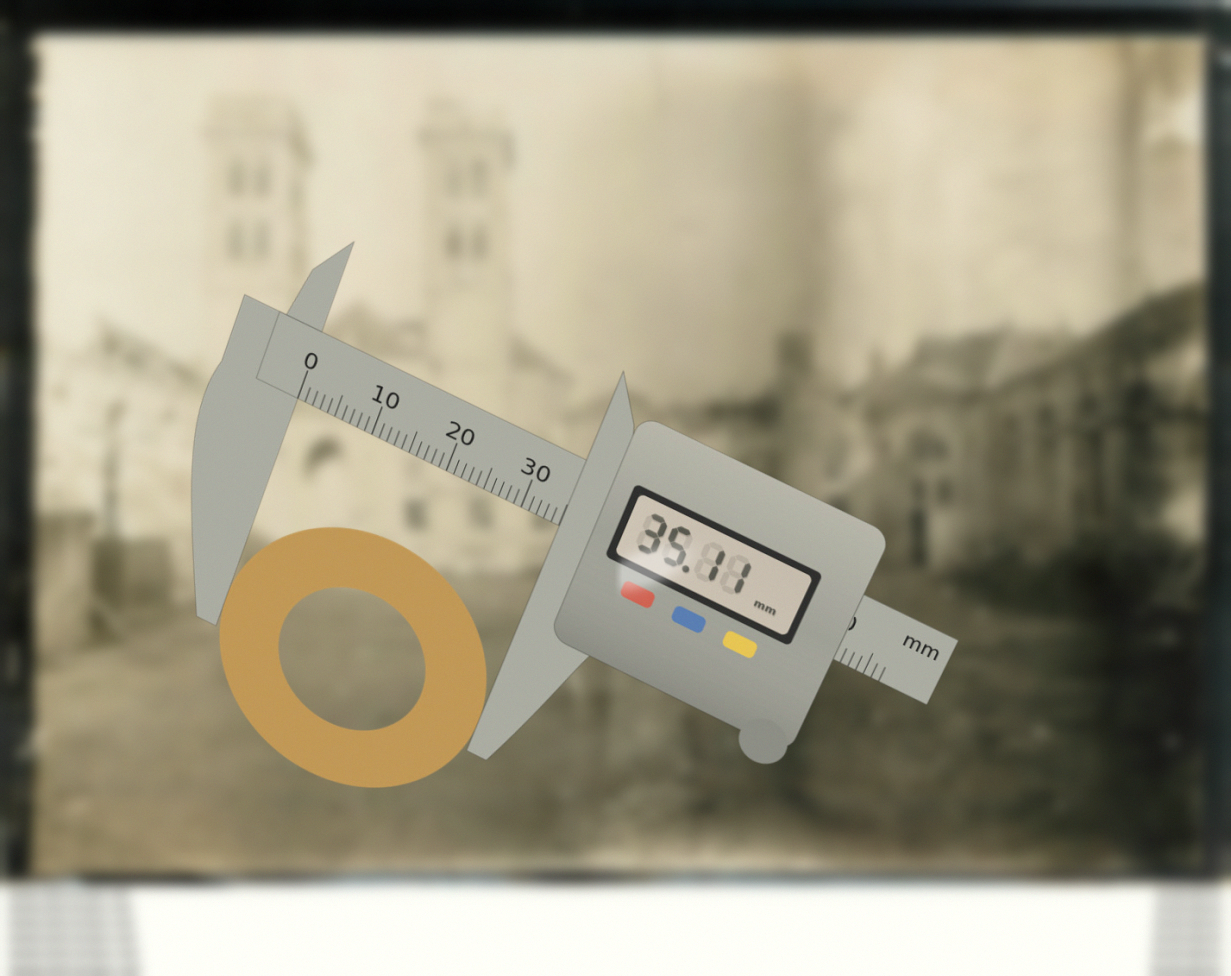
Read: {"value": 35.11, "unit": "mm"}
